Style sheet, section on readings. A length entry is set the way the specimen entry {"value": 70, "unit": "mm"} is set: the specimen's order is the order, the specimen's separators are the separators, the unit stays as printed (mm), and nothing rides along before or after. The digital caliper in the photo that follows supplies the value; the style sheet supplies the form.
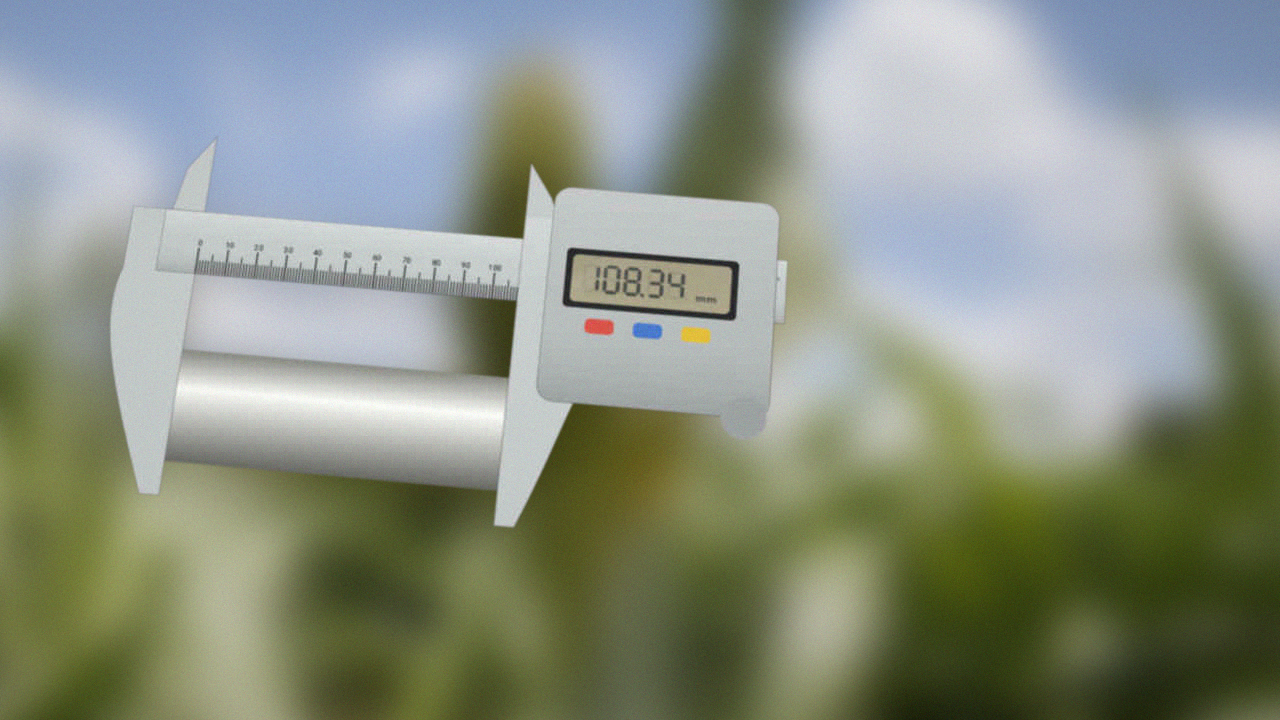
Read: {"value": 108.34, "unit": "mm"}
